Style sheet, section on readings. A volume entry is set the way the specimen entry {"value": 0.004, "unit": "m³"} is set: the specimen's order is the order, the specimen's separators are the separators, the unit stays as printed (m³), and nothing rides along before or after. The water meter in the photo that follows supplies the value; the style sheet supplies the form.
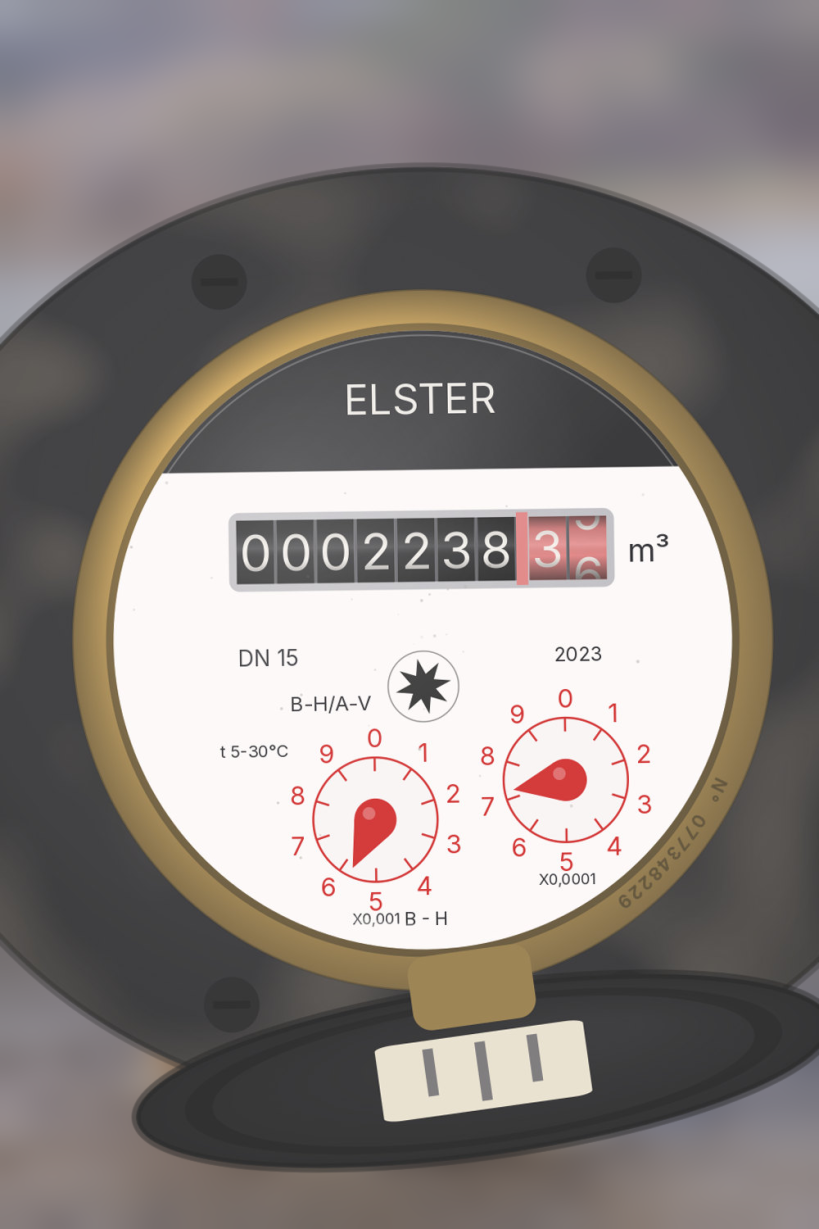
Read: {"value": 2238.3557, "unit": "m³"}
